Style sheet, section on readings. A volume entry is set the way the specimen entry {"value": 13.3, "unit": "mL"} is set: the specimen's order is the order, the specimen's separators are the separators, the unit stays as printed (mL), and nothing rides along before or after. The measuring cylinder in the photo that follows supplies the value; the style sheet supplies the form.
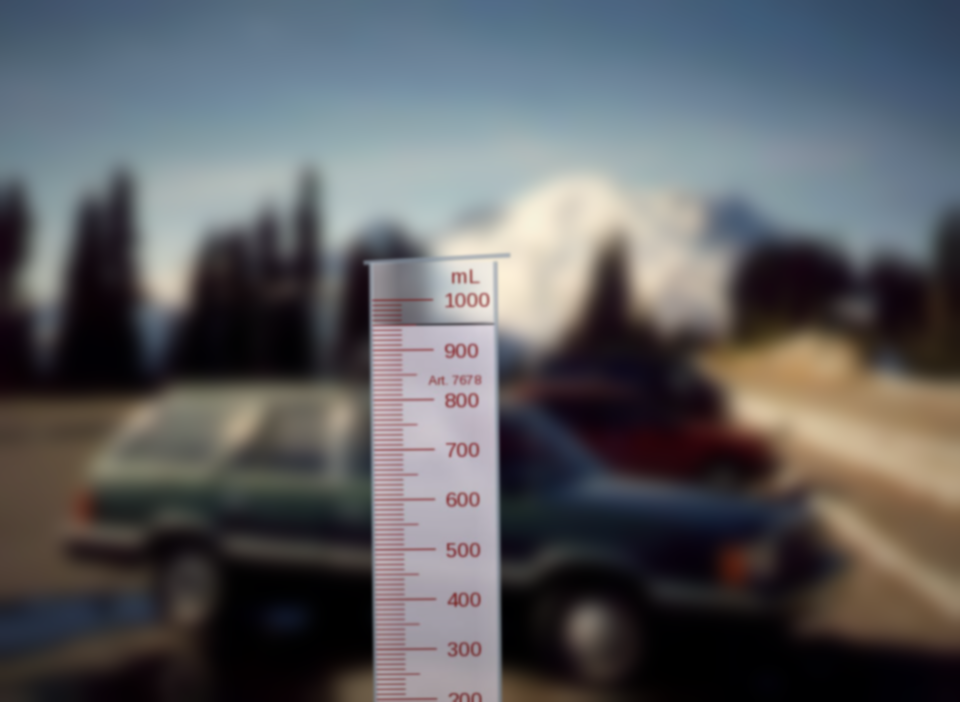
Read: {"value": 950, "unit": "mL"}
